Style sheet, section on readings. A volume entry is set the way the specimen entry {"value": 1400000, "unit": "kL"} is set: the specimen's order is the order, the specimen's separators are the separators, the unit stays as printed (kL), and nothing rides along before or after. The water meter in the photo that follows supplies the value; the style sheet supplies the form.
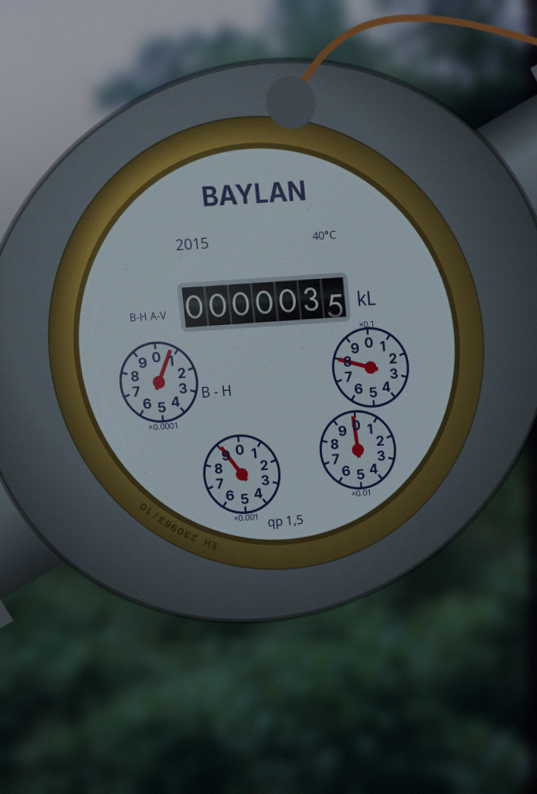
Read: {"value": 34.7990, "unit": "kL"}
